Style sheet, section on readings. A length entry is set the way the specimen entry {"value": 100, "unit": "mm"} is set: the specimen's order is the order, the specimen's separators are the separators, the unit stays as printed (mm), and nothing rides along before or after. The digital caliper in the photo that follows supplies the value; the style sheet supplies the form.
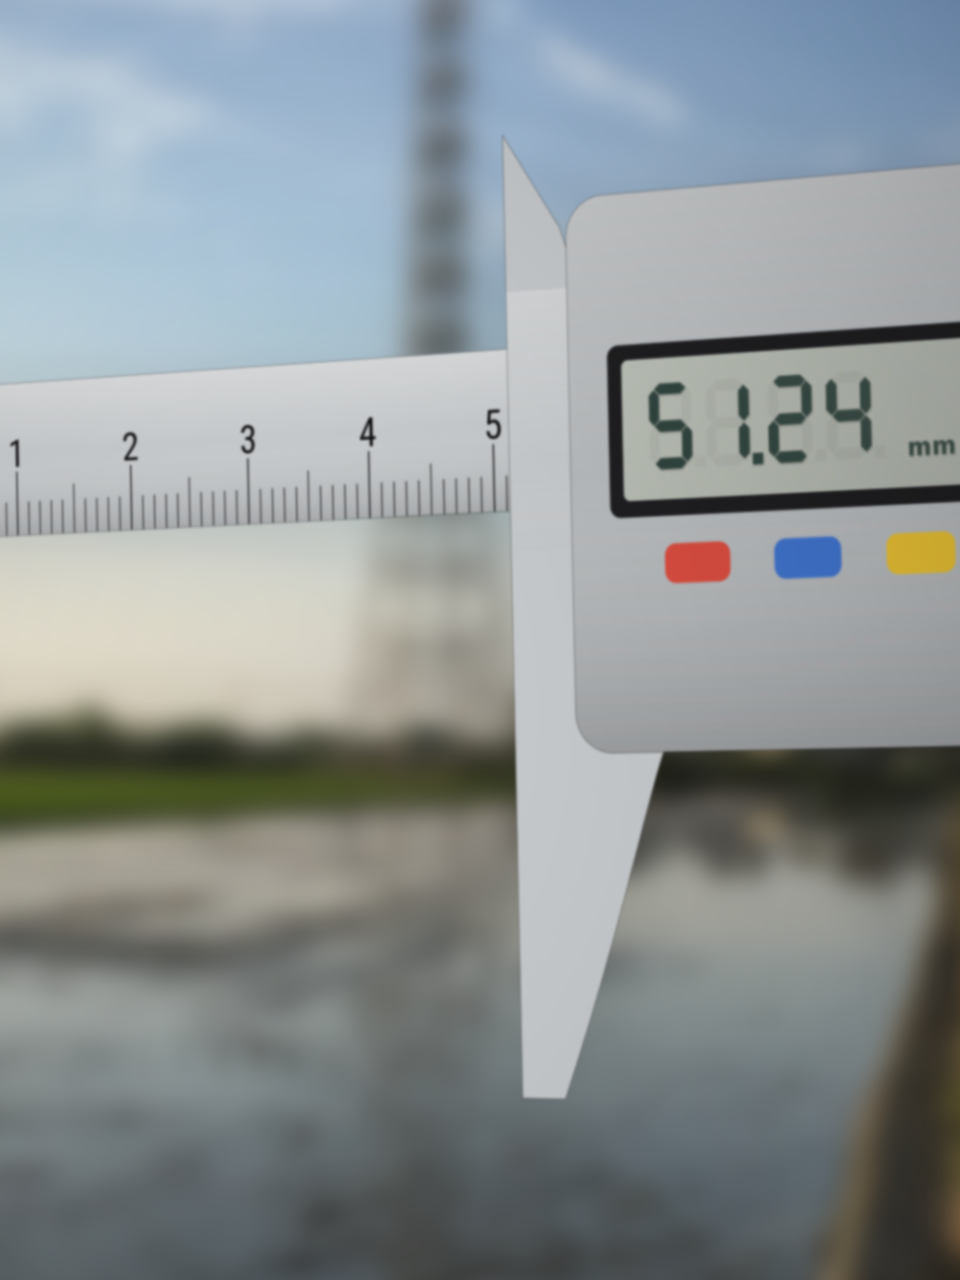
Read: {"value": 51.24, "unit": "mm"}
